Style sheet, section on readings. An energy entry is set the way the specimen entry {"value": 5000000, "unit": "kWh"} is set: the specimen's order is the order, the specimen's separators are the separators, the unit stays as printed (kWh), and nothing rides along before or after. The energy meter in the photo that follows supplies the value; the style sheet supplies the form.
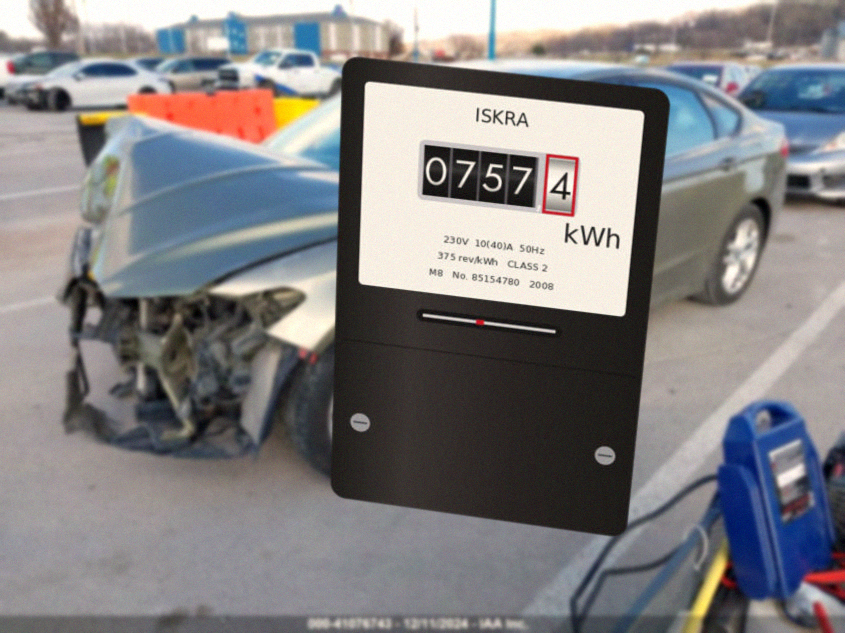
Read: {"value": 757.4, "unit": "kWh"}
